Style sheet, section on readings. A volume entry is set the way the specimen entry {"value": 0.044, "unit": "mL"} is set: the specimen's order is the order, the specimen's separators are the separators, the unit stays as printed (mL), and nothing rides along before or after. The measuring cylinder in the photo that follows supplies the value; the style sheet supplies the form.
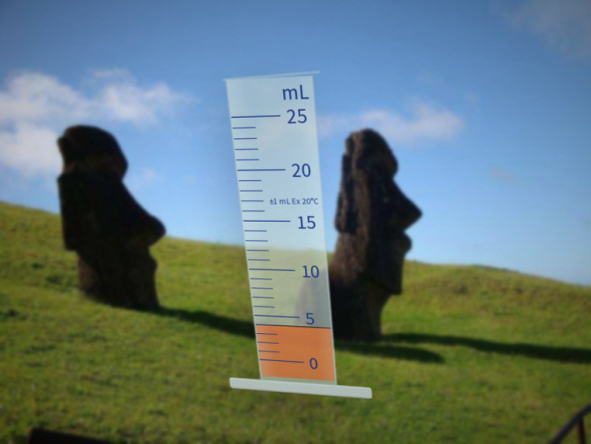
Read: {"value": 4, "unit": "mL"}
